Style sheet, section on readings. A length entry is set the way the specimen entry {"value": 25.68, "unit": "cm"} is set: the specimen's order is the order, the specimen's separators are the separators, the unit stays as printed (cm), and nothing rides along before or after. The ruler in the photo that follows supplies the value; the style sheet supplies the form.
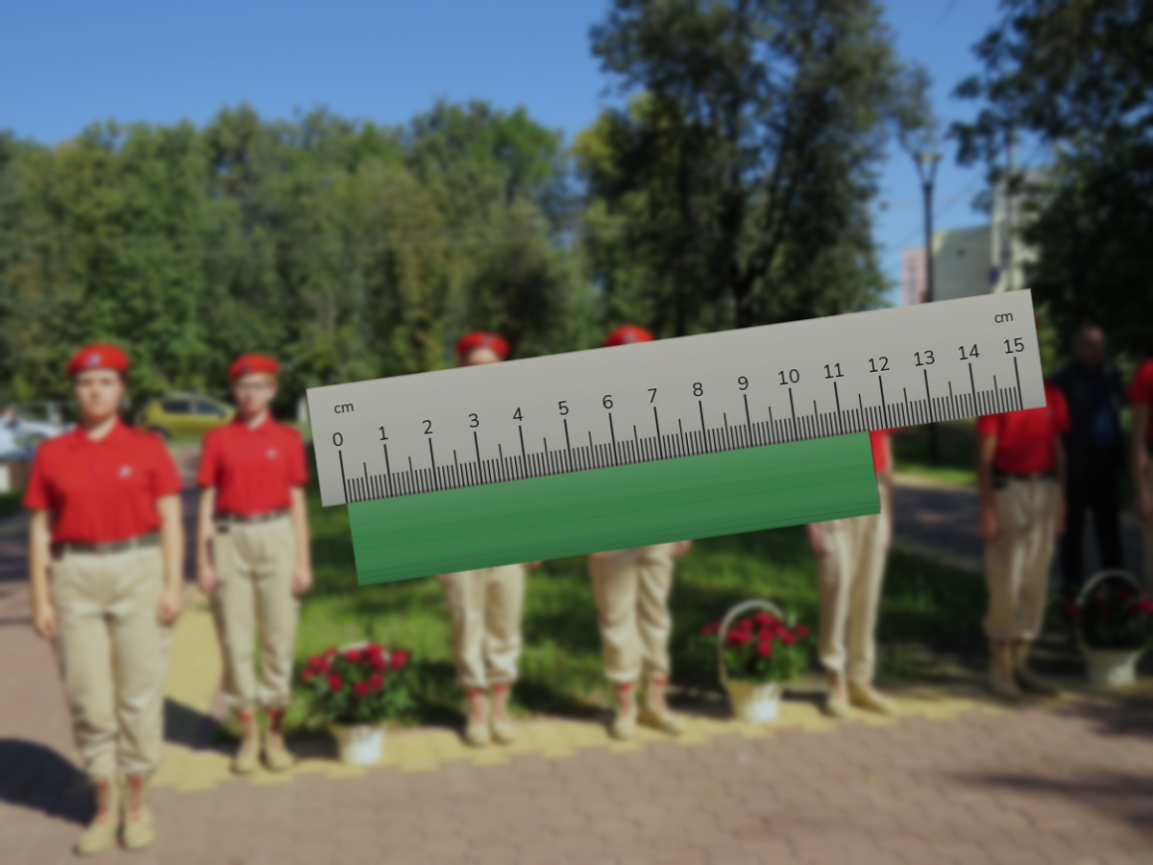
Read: {"value": 11.6, "unit": "cm"}
